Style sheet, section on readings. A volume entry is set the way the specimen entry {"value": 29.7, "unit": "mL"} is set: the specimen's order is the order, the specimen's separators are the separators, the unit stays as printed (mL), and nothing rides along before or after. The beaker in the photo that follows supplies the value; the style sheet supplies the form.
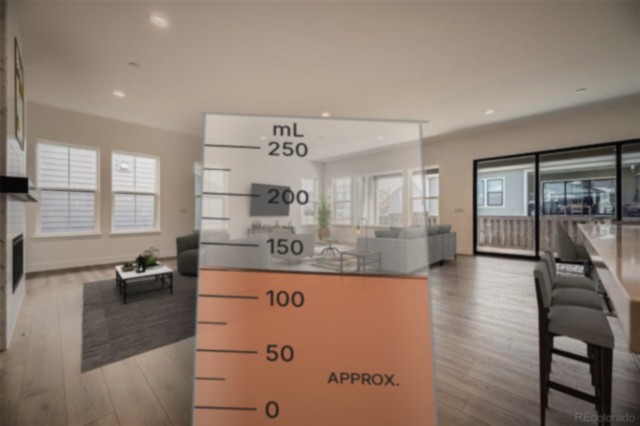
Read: {"value": 125, "unit": "mL"}
